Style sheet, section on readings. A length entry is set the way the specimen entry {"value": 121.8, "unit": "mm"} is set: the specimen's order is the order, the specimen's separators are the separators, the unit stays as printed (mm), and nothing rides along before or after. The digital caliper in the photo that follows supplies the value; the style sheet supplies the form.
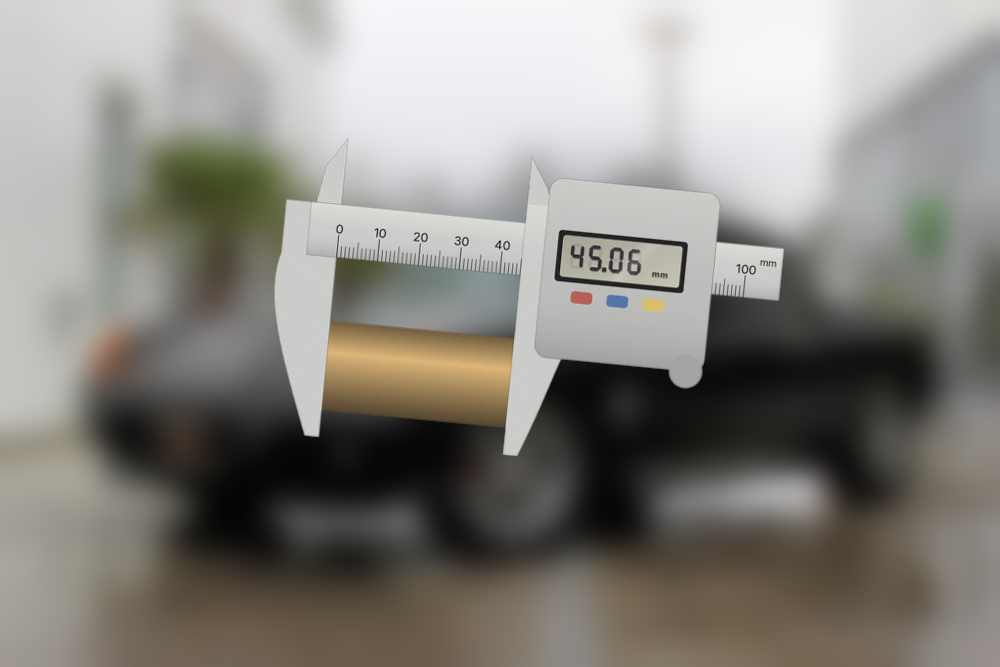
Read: {"value": 45.06, "unit": "mm"}
